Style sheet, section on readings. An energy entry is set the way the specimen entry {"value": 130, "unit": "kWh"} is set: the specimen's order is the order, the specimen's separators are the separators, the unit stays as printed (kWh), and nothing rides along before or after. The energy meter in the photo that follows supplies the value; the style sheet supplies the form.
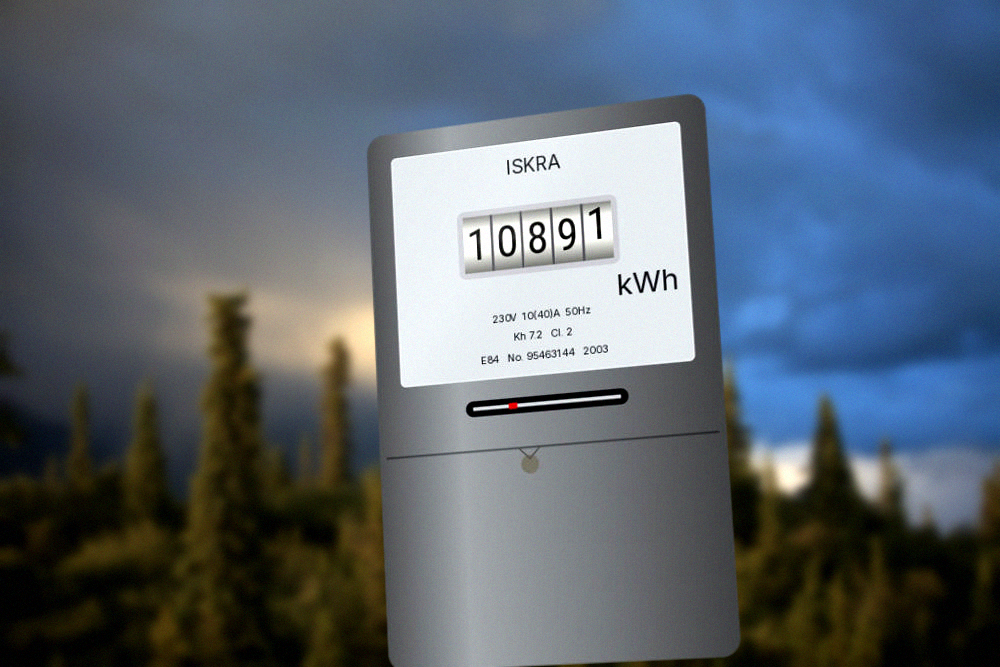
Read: {"value": 10891, "unit": "kWh"}
